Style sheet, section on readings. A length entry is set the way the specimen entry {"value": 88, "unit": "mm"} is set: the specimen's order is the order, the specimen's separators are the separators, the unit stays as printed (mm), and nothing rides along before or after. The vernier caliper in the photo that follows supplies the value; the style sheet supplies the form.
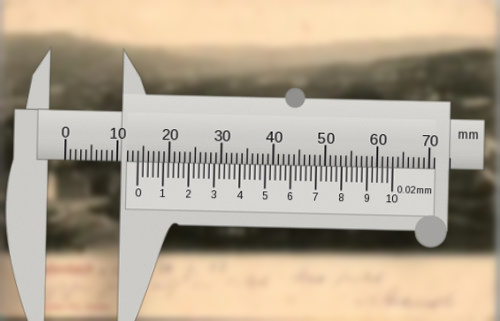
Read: {"value": 14.0, "unit": "mm"}
